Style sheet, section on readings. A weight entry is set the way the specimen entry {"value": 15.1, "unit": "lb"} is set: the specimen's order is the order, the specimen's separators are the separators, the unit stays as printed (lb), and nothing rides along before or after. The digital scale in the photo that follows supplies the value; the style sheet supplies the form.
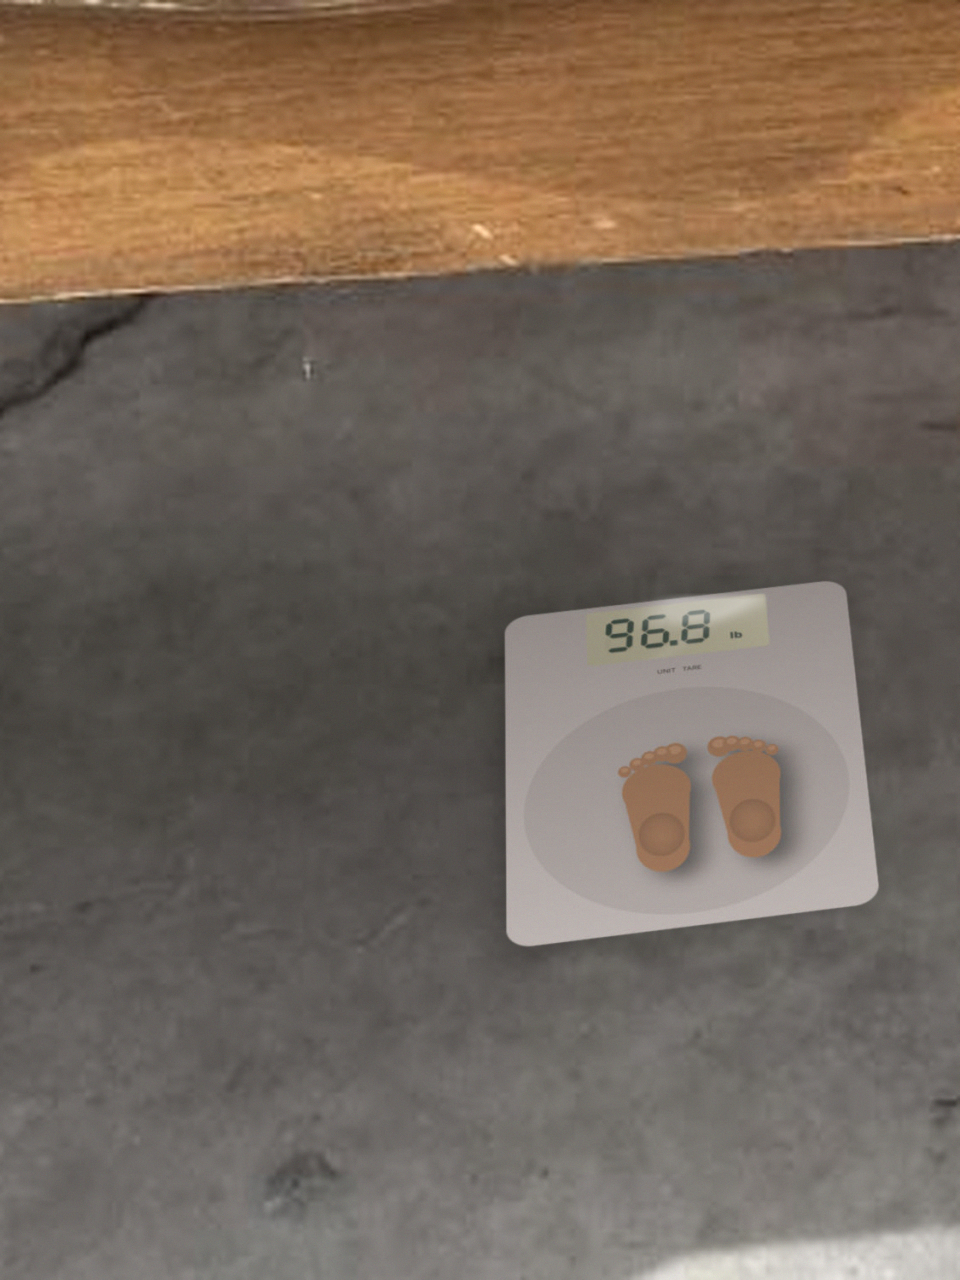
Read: {"value": 96.8, "unit": "lb"}
